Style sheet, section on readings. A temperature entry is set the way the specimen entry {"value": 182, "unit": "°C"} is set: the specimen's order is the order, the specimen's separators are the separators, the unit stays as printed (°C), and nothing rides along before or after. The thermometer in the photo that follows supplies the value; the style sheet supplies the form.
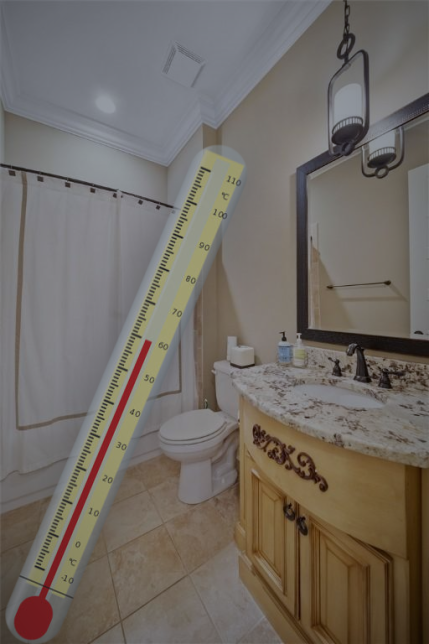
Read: {"value": 60, "unit": "°C"}
